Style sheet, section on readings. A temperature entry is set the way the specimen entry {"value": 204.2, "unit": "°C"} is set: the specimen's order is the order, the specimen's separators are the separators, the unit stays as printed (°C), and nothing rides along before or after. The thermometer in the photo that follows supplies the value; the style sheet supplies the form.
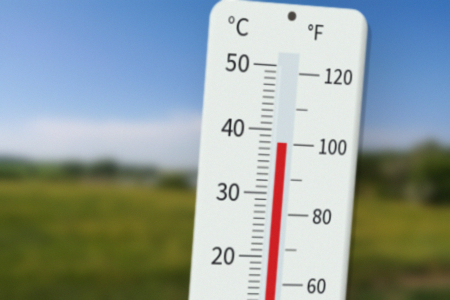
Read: {"value": 38, "unit": "°C"}
